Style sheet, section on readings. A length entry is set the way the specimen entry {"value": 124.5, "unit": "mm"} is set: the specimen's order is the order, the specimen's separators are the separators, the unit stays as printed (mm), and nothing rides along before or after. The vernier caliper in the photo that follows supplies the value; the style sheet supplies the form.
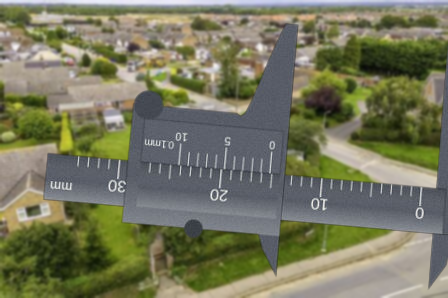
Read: {"value": 15.2, "unit": "mm"}
